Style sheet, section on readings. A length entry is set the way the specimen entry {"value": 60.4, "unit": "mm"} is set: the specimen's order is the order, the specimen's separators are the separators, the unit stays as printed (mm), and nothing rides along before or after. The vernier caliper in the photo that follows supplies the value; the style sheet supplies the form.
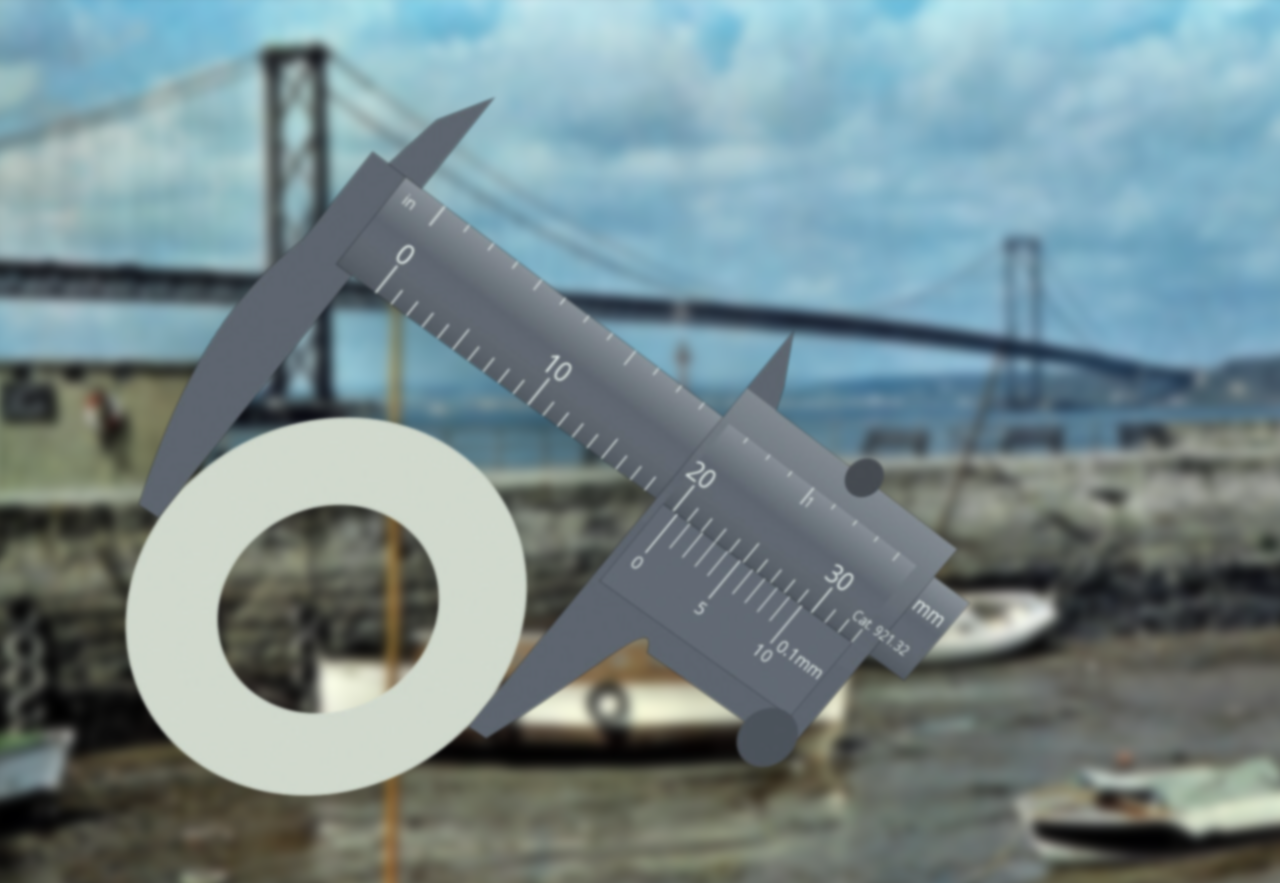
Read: {"value": 20.3, "unit": "mm"}
